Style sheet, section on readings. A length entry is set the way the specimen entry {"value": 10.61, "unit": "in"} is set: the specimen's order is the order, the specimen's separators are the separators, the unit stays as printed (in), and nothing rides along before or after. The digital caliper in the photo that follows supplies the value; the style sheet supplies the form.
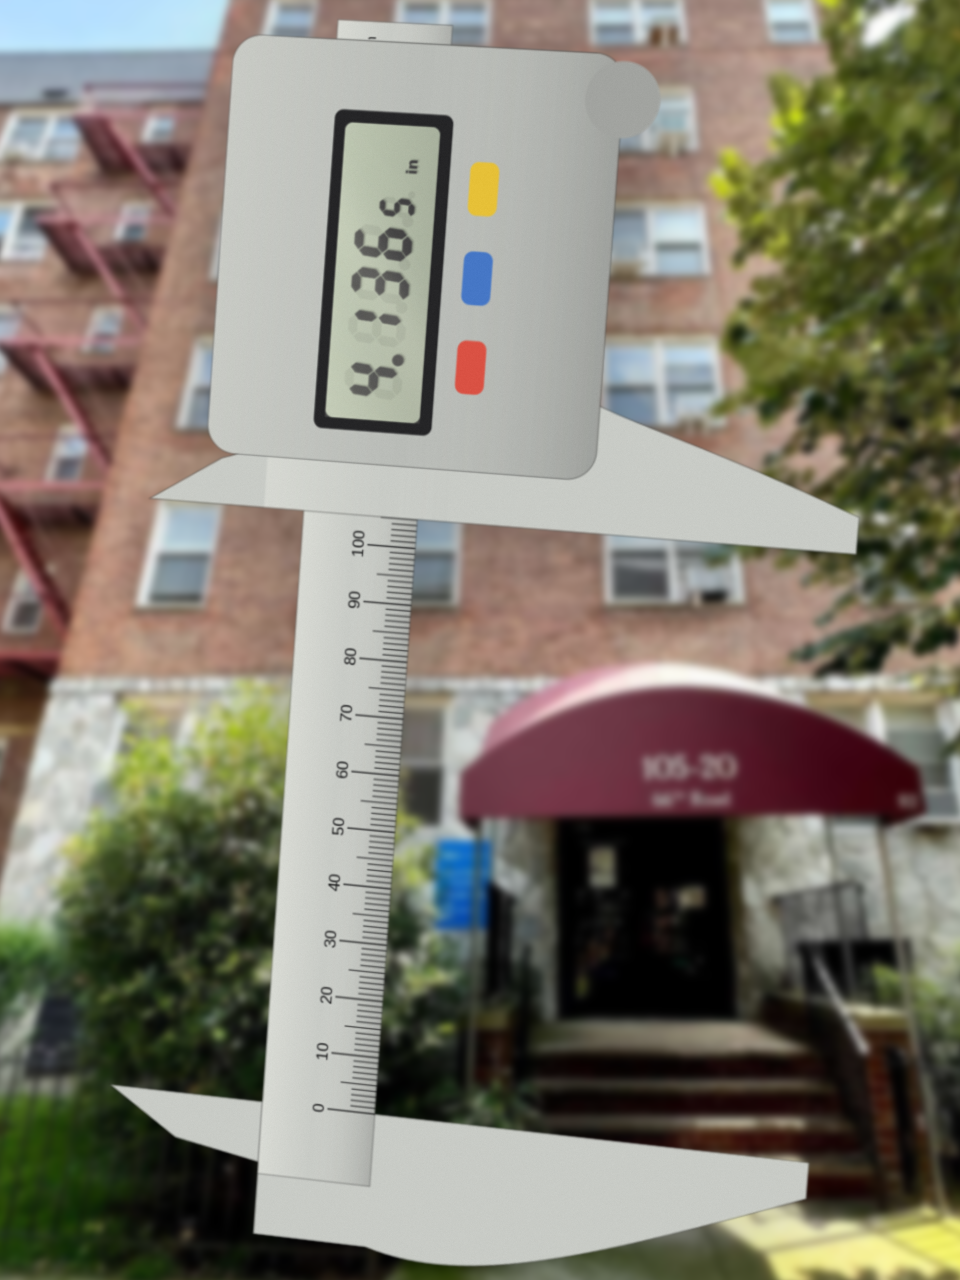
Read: {"value": 4.1365, "unit": "in"}
